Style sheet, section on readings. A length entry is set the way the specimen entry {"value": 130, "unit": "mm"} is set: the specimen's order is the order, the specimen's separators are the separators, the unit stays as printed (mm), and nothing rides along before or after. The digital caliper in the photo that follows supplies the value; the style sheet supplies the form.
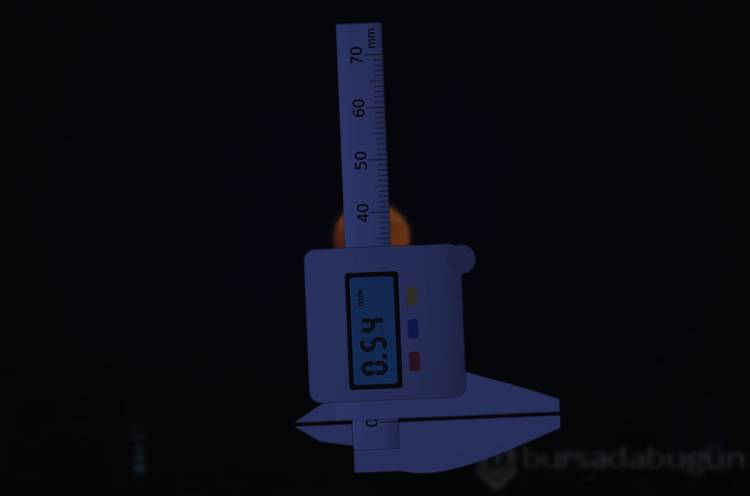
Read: {"value": 0.54, "unit": "mm"}
